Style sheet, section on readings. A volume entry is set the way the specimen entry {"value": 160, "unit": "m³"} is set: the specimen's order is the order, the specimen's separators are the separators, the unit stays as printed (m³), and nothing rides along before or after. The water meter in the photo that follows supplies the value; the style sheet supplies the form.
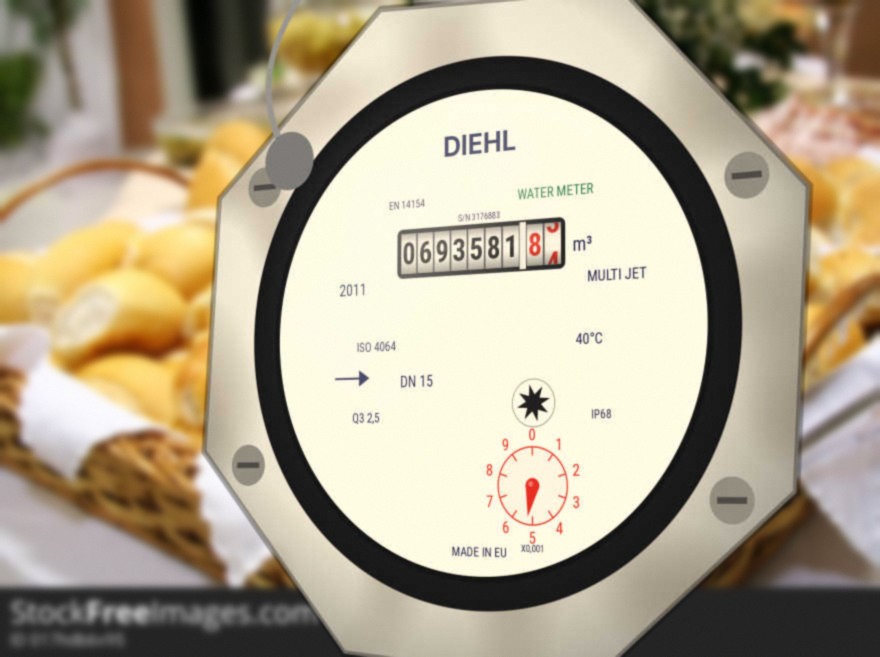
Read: {"value": 693581.835, "unit": "m³"}
